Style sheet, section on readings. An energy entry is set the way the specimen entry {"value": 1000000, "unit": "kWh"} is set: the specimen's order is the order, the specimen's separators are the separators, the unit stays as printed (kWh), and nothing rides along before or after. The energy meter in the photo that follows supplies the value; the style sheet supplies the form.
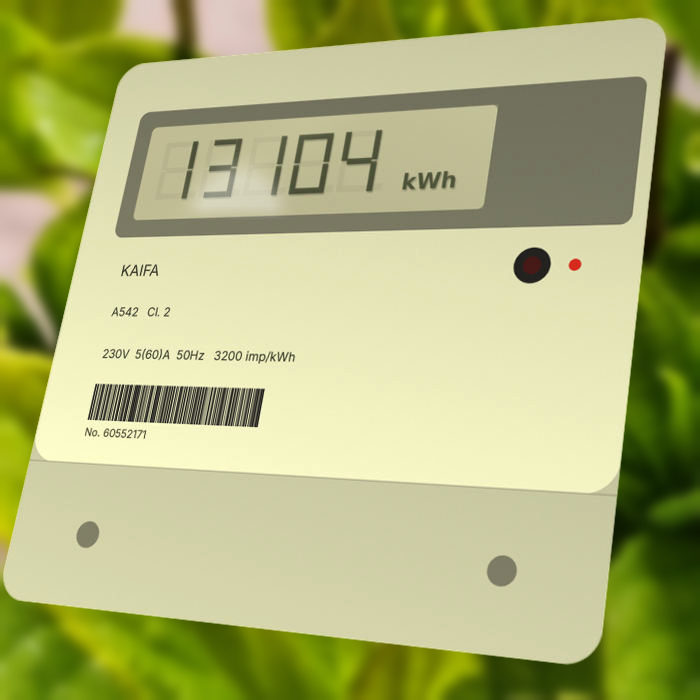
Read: {"value": 13104, "unit": "kWh"}
